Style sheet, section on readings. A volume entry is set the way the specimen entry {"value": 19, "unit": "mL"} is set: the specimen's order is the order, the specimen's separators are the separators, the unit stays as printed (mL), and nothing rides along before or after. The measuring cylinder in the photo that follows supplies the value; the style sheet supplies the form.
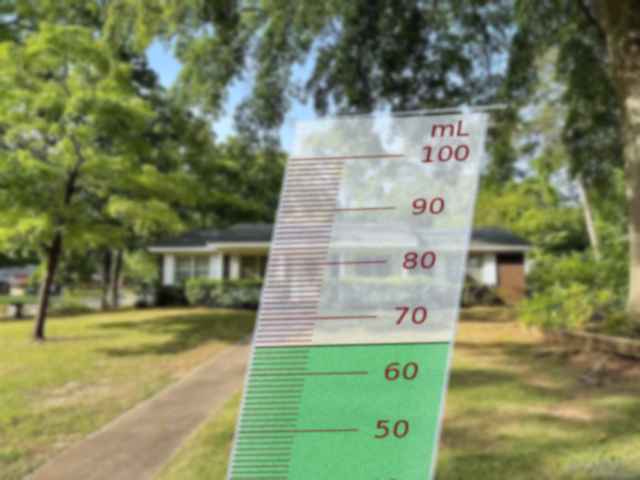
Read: {"value": 65, "unit": "mL"}
